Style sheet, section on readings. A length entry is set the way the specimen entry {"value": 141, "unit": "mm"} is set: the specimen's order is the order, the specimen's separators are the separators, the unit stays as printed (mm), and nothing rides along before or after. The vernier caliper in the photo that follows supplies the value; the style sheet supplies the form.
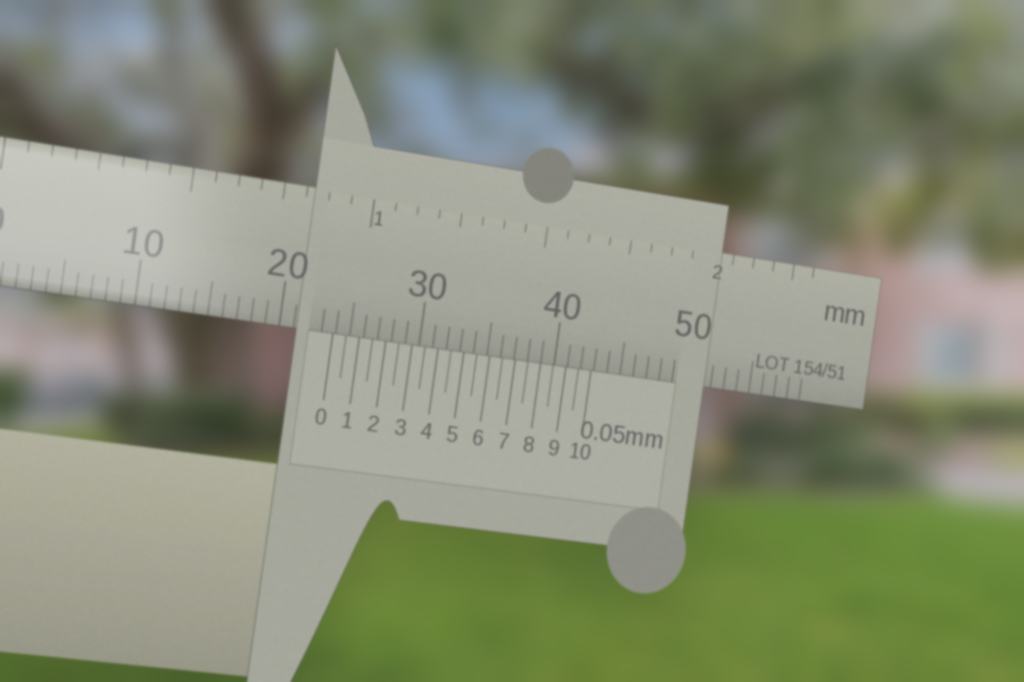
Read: {"value": 23.8, "unit": "mm"}
